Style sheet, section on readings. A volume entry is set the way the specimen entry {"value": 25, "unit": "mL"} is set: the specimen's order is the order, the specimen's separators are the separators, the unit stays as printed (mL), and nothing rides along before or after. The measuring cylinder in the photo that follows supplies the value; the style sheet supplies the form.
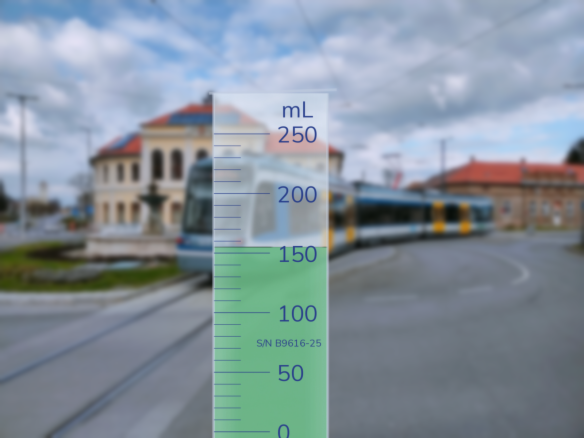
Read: {"value": 155, "unit": "mL"}
